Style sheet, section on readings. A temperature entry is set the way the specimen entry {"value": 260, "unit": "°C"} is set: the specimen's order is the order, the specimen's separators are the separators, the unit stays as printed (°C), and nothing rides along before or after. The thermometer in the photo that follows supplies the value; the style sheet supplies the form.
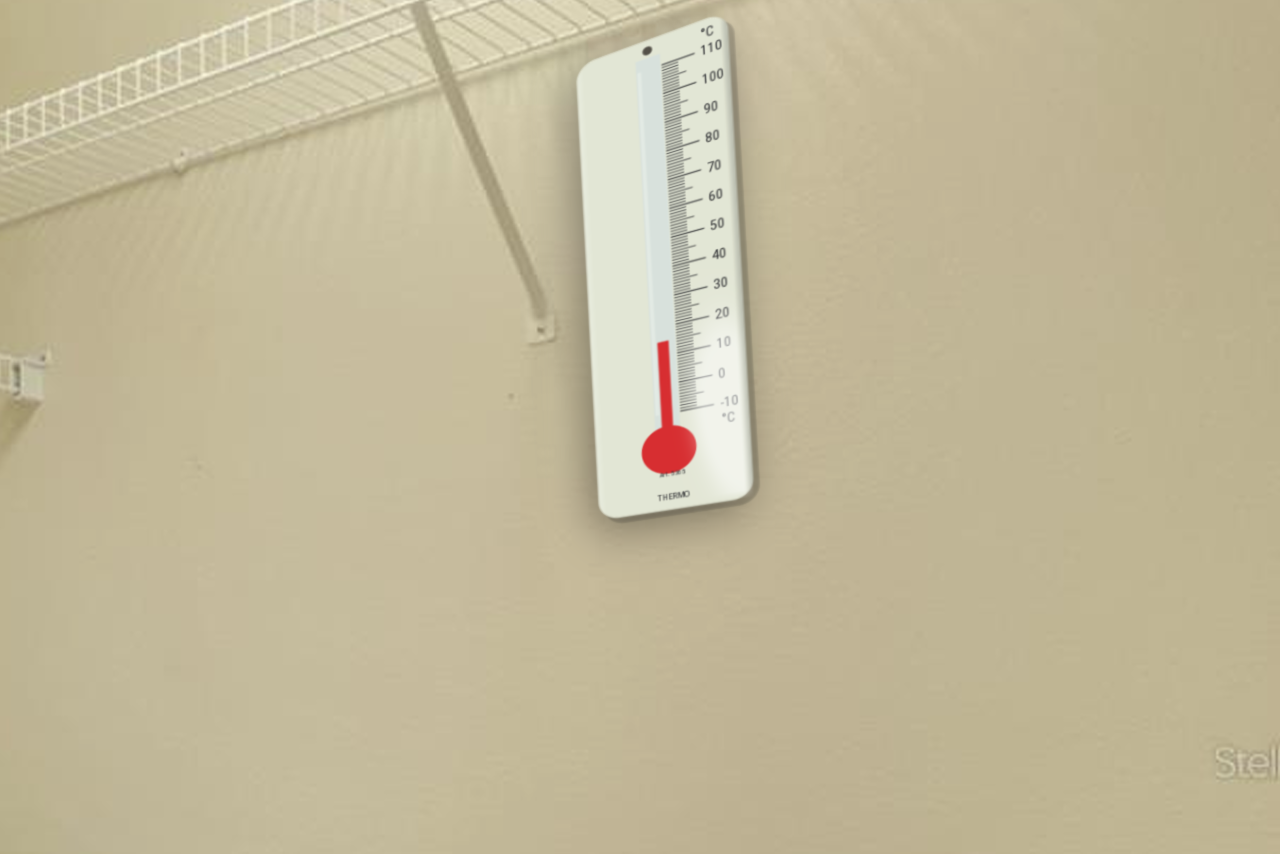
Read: {"value": 15, "unit": "°C"}
